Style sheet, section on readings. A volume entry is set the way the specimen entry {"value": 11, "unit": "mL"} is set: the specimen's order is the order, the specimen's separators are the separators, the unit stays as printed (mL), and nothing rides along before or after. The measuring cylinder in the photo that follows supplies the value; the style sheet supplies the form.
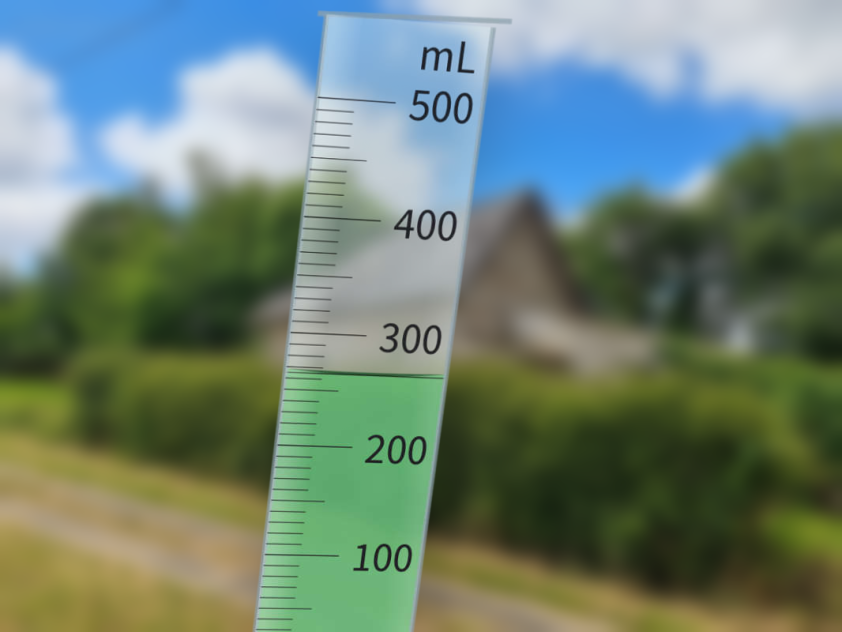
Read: {"value": 265, "unit": "mL"}
